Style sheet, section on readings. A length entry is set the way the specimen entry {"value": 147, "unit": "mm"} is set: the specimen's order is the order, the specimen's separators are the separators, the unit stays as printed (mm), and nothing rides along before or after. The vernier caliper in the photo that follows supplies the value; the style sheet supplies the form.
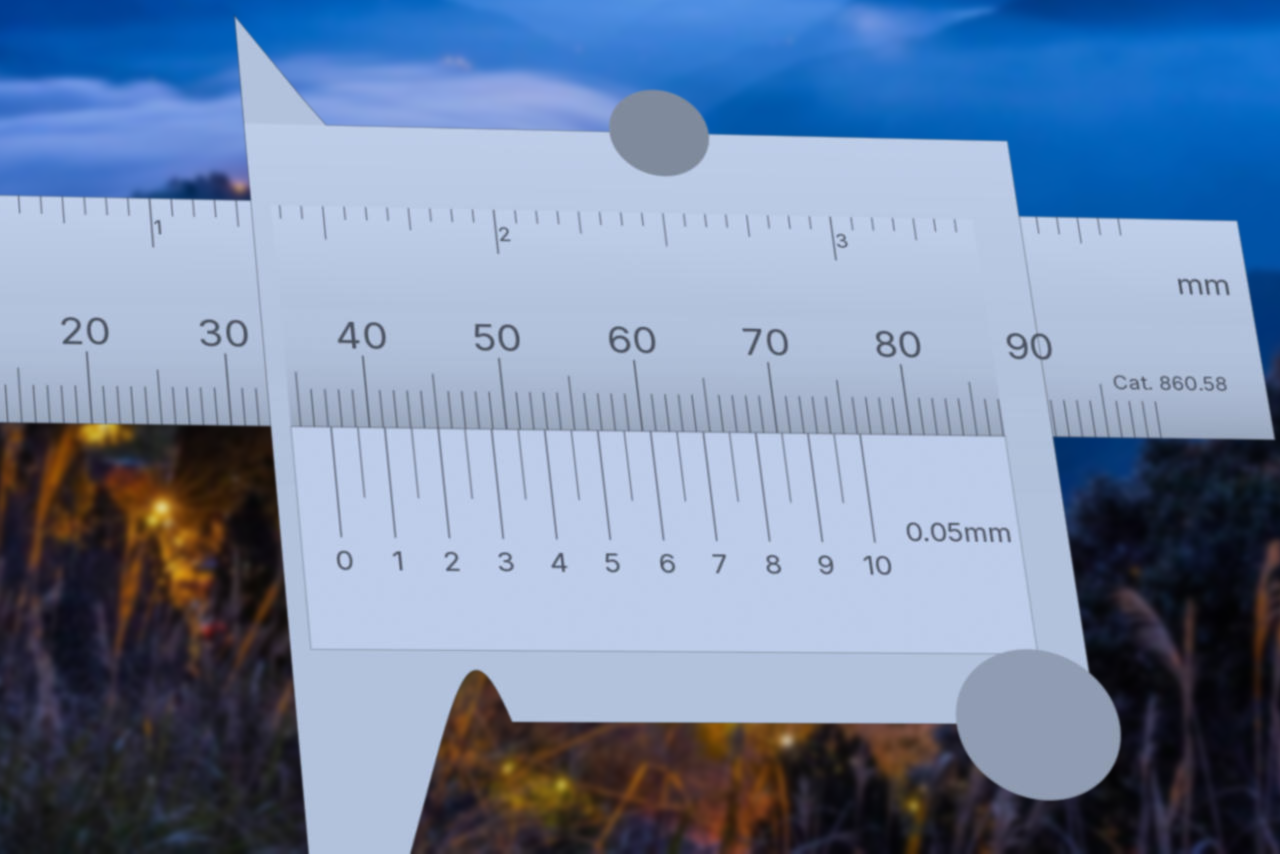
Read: {"value": 37.2, "unit": "mm"}
